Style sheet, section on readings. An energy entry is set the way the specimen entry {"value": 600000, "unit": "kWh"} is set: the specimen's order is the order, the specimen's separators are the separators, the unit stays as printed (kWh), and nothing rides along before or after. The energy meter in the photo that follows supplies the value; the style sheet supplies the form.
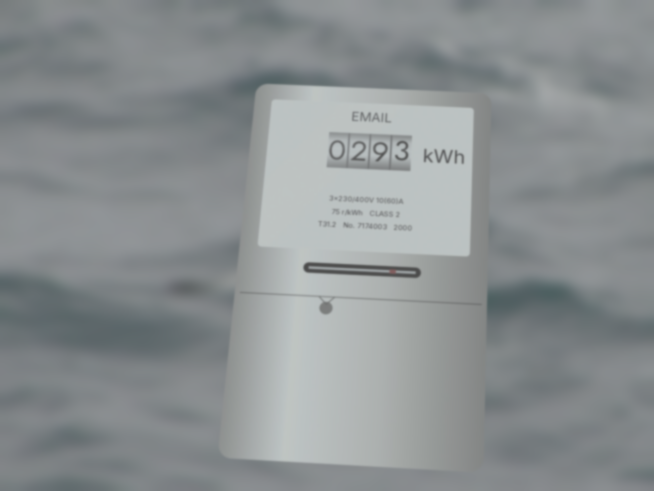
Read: {"value": 293, "unit": "kWh"}
